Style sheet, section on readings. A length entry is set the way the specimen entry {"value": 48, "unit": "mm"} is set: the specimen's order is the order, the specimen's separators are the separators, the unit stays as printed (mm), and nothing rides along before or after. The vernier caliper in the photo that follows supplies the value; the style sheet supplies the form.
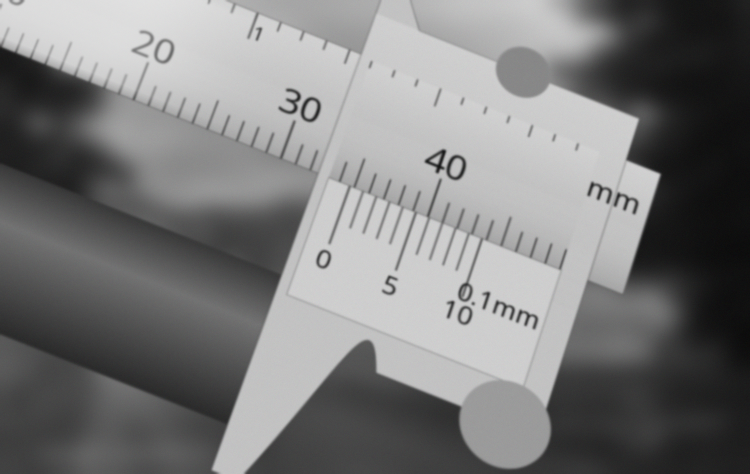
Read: {"value": 34.7, "unit": "mm"}
